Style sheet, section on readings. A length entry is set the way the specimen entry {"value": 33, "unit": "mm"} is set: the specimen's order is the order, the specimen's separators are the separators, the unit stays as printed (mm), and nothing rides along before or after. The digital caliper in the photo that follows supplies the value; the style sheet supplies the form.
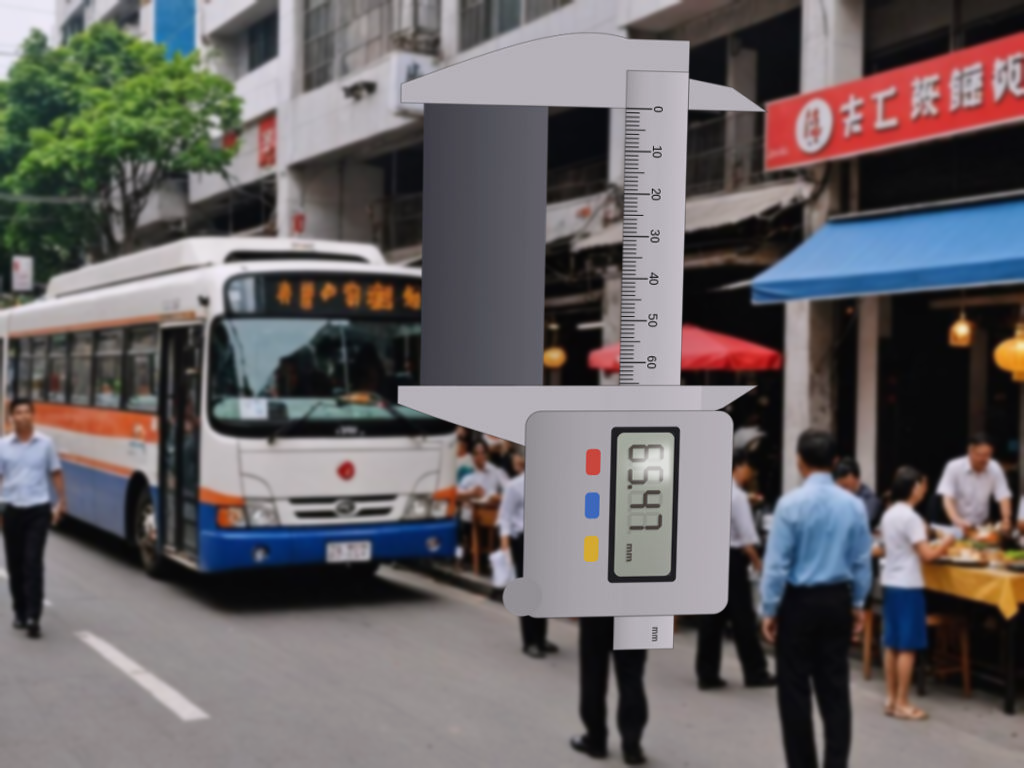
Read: {"value": 65.47, "unit": "mm"}
